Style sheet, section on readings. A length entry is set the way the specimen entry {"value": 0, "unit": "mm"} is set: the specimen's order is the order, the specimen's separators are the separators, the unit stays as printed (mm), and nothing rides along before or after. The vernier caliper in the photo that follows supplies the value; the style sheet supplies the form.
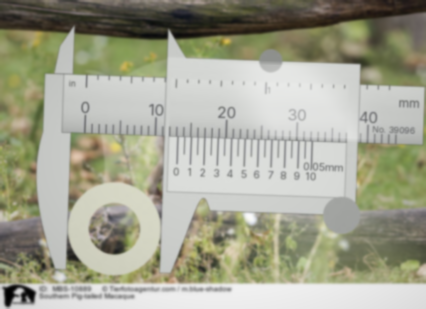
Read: {"value": 13.2, "unit": "mm"}
